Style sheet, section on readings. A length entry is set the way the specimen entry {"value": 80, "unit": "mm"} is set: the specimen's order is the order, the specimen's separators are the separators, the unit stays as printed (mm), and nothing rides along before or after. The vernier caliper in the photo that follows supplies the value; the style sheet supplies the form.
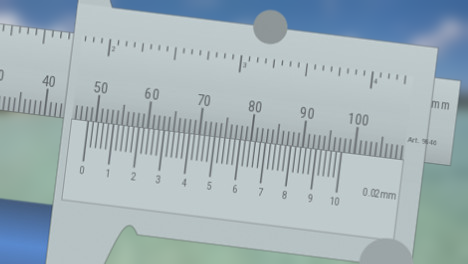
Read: {"value": 48.5, "unit": "mm"}
